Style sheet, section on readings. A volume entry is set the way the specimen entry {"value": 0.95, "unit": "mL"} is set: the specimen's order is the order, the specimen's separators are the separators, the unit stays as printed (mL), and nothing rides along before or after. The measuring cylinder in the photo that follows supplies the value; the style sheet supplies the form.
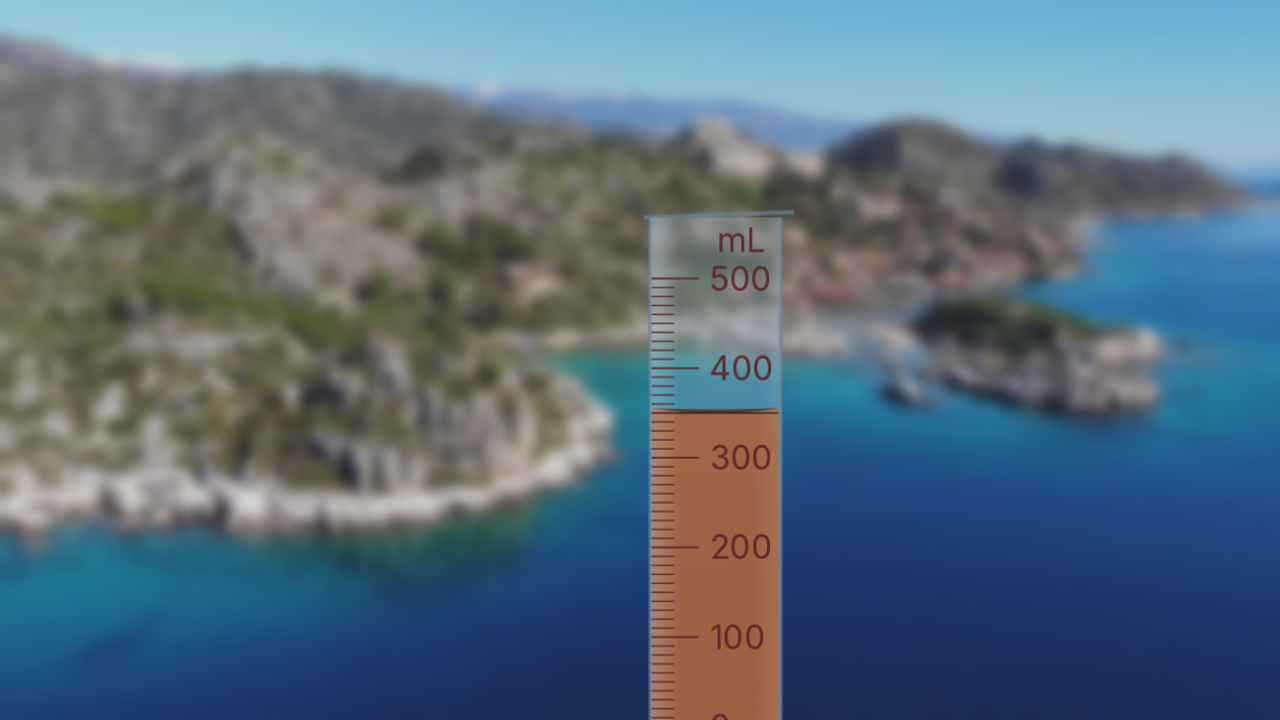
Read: {"value": 350, "unit": "mL"}
